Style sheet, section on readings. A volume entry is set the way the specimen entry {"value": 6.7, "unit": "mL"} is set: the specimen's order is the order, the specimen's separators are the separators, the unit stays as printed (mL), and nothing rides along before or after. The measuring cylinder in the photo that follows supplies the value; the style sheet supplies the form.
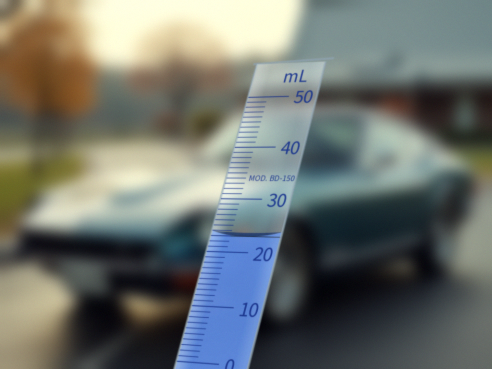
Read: {"value": 23, "unit": "mL"}
